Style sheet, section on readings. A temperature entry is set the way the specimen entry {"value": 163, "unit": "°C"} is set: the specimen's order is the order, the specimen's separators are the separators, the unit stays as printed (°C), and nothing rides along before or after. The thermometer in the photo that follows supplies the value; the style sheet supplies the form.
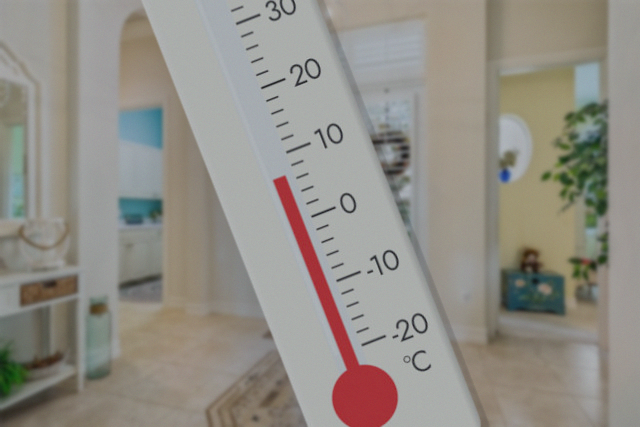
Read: {"value": 7, "unit": "°C"}
